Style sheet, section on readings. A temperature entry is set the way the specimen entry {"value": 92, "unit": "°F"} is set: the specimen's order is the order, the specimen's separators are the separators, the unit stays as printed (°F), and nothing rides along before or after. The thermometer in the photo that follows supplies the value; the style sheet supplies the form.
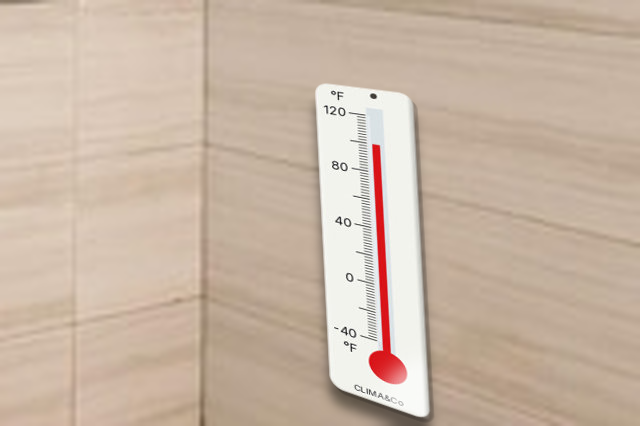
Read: {"value": 100, "unit": "°F"}
